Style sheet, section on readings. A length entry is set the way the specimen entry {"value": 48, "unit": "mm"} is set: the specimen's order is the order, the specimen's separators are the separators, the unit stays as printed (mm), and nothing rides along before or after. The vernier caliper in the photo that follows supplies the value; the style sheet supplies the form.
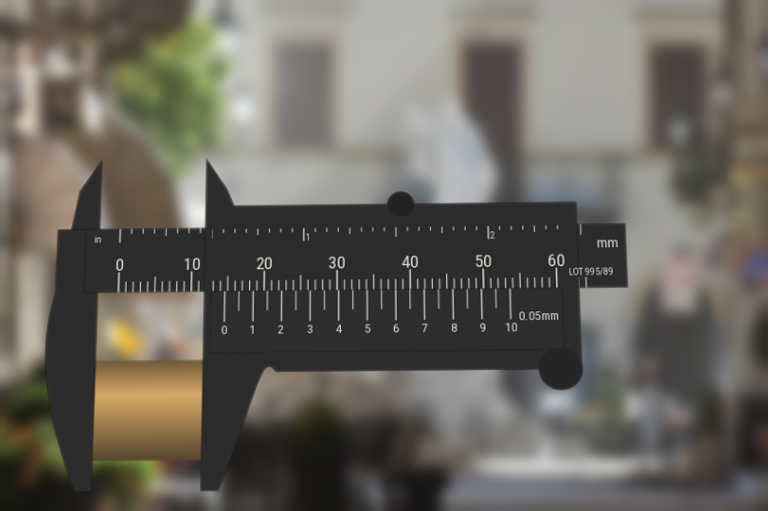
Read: {"value": 14.6, "unit": "mm"}
